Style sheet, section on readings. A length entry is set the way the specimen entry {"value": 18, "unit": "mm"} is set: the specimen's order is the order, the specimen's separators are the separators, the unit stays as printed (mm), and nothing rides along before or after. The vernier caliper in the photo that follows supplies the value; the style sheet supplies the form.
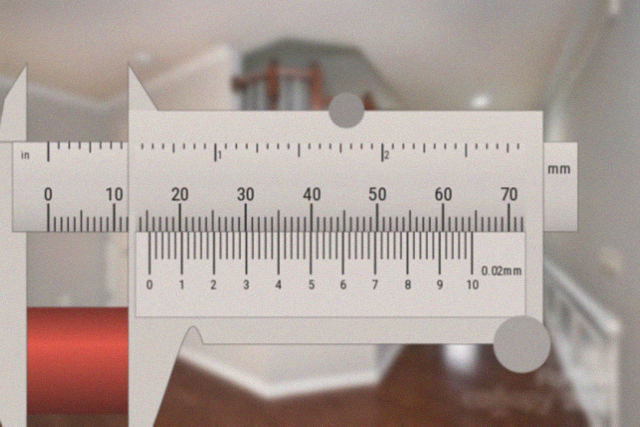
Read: {"value": 15.4, "unit": "mm"}
